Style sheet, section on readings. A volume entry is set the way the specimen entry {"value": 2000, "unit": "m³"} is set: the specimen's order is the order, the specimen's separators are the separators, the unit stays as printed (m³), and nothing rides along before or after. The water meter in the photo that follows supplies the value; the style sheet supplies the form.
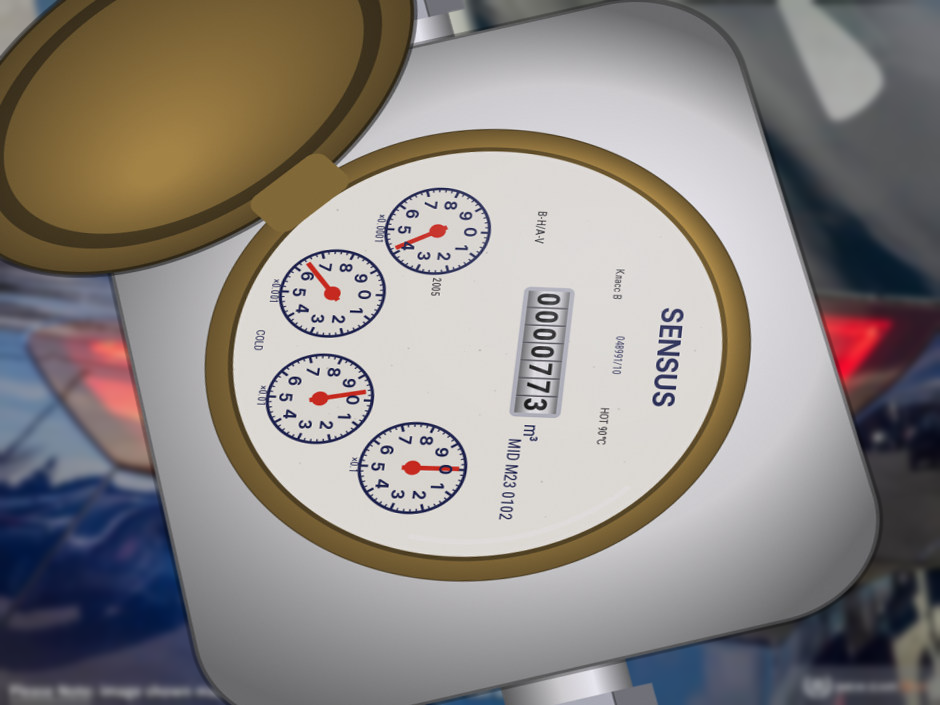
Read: {"value": 772.9964, "unit": "m³"}
